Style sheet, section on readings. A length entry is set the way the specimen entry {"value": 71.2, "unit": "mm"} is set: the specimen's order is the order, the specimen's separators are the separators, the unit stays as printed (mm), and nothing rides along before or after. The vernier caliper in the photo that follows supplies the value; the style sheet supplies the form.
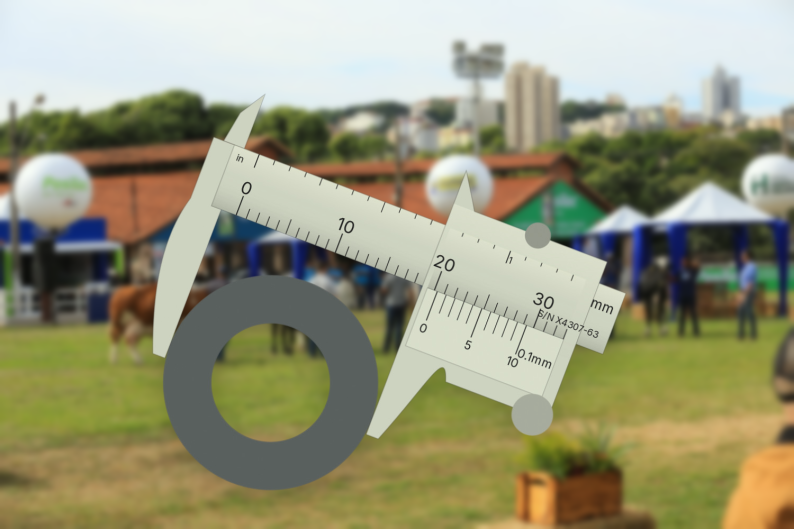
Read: {"value": 20.3, "unit": "mm"}
